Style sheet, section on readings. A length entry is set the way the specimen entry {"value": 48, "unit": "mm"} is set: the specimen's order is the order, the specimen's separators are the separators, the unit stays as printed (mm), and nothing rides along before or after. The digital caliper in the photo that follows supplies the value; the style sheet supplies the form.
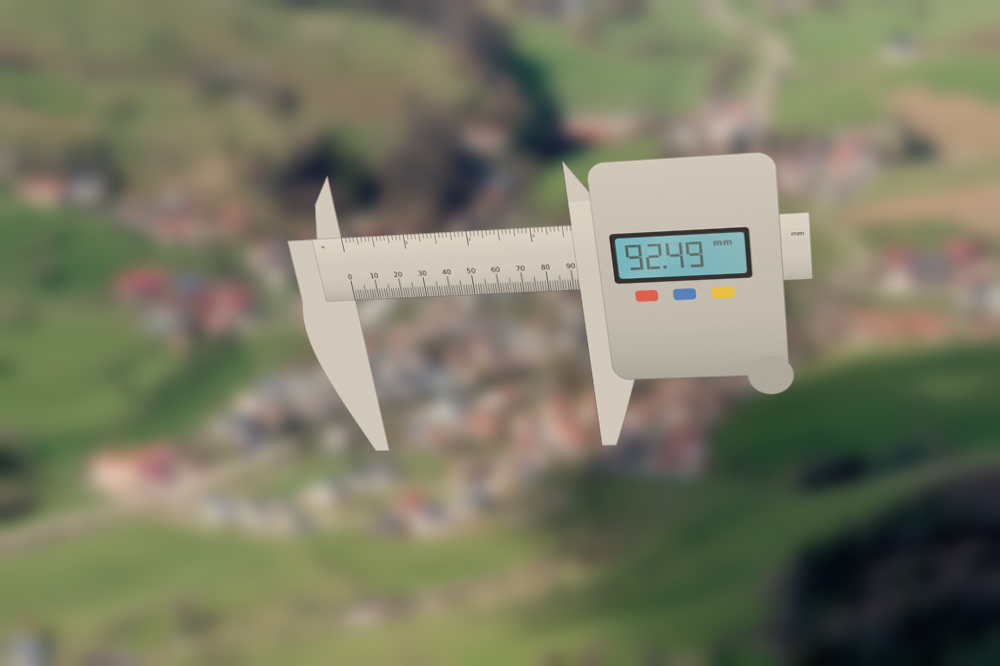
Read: {"value": 92.49, "unit": "mm"}
